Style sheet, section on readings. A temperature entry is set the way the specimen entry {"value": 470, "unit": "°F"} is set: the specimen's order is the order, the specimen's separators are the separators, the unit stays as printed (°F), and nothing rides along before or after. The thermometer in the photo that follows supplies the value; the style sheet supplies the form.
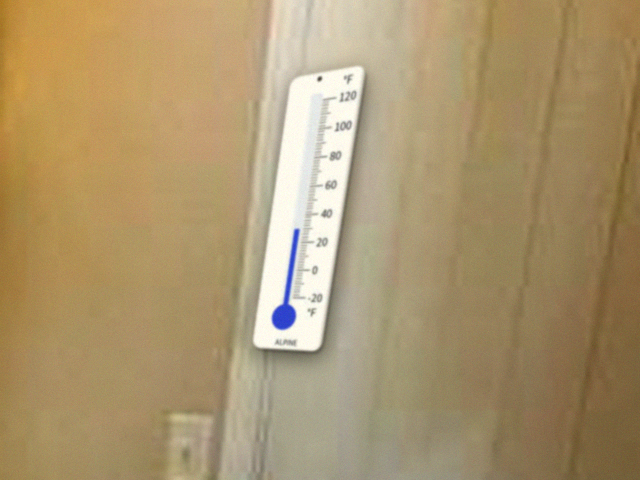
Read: {"value": 30, "unit": "°F"}
